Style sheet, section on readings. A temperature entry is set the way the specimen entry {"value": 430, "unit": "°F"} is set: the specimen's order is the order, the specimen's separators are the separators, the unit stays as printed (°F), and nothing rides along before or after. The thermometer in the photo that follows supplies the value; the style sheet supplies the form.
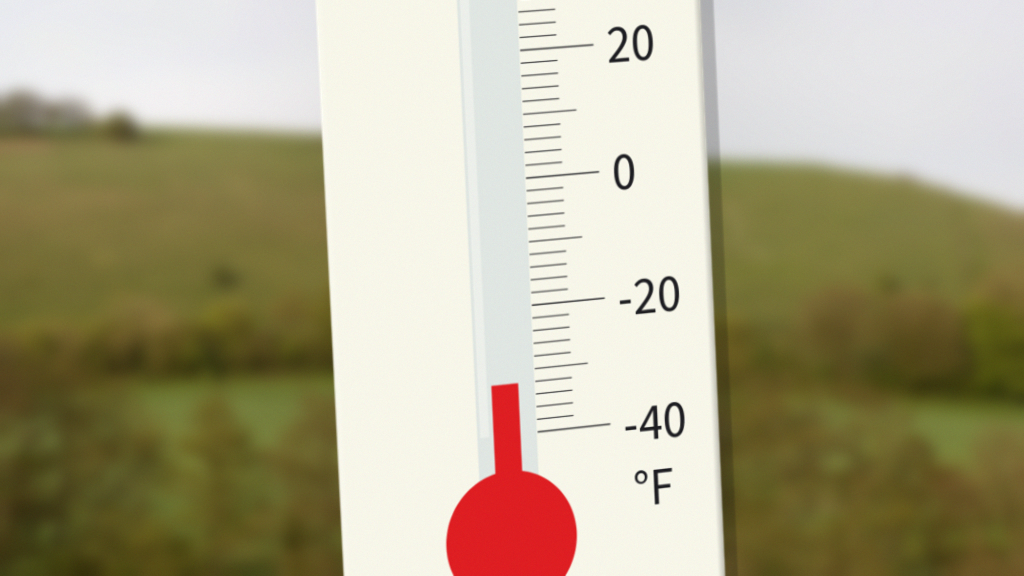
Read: {"value": -32, "unit": "°F"}
